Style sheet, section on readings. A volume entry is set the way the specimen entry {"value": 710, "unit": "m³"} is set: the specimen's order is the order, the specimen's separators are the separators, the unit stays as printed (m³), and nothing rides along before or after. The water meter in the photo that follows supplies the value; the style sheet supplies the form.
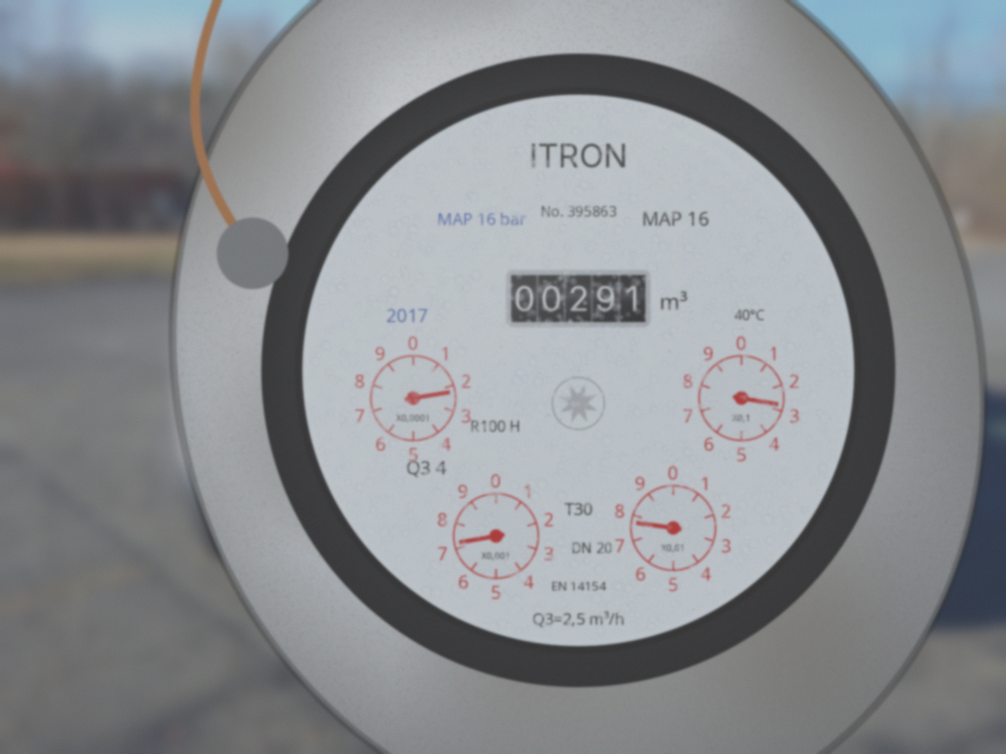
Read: {"value": 291.2772, "unit": "m³"}
